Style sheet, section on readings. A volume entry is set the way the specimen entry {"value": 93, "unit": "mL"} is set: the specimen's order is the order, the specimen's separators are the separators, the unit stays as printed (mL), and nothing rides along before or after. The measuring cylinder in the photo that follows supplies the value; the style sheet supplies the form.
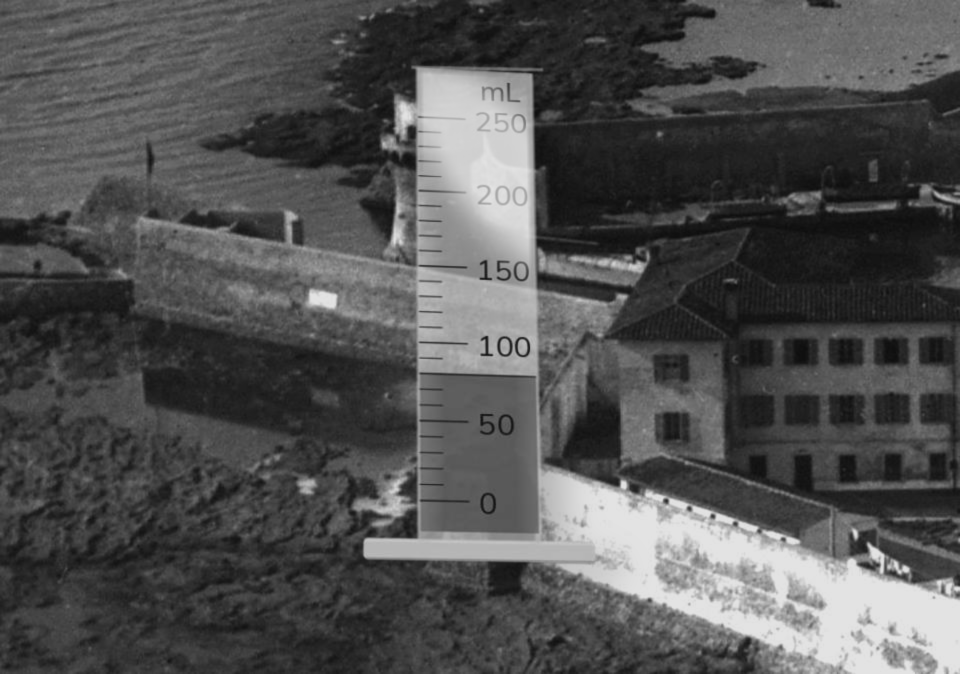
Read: {"value": 80, "unit": "mL"}
